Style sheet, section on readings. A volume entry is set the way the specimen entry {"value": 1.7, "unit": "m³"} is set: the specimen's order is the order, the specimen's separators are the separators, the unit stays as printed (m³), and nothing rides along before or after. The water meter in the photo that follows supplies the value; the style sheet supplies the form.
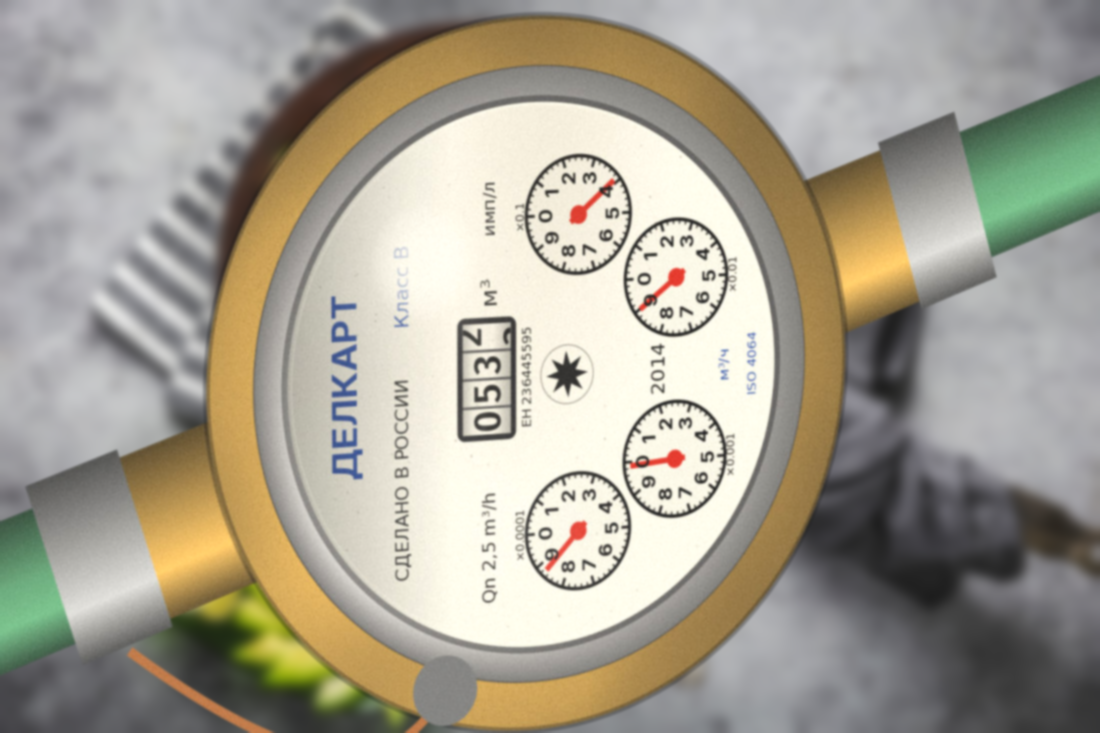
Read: {"value": 532.3898, "unit": "m³"}
